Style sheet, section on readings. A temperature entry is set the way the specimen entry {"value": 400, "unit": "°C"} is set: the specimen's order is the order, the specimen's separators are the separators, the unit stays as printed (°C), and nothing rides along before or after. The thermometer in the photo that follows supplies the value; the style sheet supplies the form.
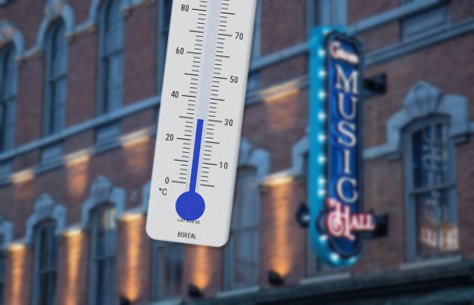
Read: {"value": 30, "unit": "°C"}
